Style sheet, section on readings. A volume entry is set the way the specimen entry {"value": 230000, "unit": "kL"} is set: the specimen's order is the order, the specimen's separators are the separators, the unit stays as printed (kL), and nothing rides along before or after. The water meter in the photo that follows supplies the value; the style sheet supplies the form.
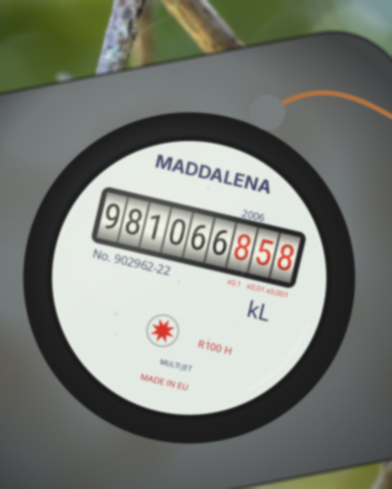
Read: {"value": 981066.858, "unit": "kL"}
